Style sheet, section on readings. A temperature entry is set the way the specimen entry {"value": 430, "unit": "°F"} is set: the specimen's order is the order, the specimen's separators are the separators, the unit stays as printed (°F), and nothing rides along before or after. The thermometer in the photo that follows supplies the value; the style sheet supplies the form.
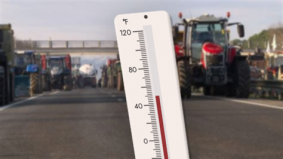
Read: {"value": 50, "unit": "°F"}
